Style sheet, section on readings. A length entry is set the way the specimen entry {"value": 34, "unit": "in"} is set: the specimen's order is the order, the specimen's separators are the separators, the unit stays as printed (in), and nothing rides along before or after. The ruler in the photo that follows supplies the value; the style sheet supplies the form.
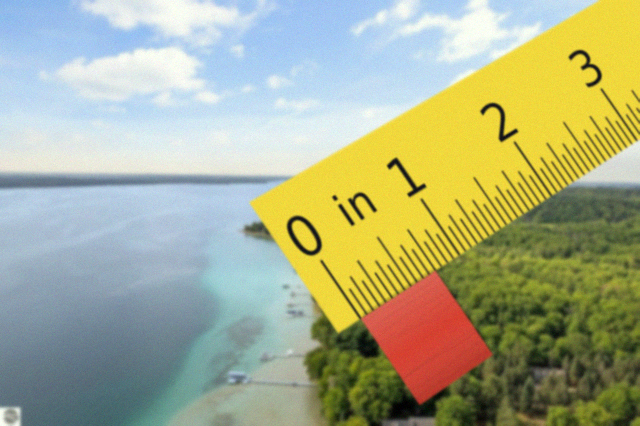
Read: {"value": 0.75, "unit": "in"}
